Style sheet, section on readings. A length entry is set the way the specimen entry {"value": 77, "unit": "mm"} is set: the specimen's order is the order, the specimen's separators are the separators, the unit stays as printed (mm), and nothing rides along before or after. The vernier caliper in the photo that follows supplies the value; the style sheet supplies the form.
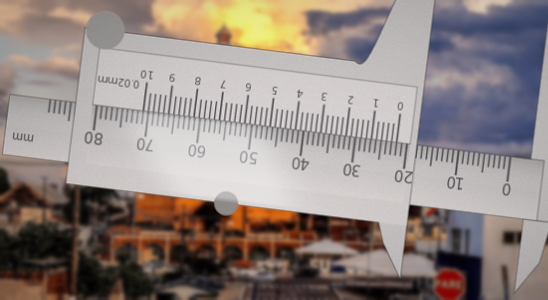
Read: {"value": 22.0, "unit": "mm"}
